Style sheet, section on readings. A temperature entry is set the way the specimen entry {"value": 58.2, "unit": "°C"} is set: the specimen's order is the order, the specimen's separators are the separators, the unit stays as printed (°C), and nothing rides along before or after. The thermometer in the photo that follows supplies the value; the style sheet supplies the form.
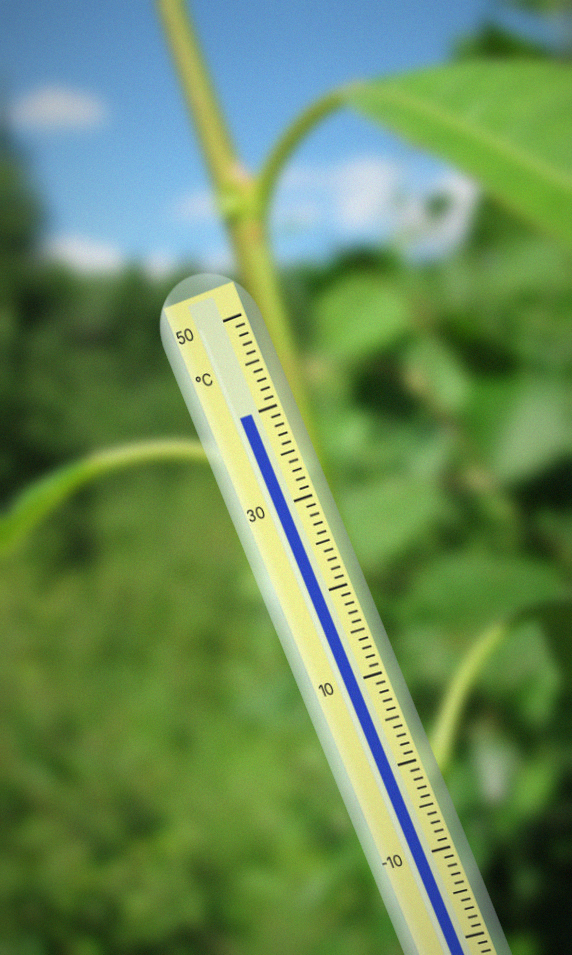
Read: {"value": 40, "unit": "°C"}
